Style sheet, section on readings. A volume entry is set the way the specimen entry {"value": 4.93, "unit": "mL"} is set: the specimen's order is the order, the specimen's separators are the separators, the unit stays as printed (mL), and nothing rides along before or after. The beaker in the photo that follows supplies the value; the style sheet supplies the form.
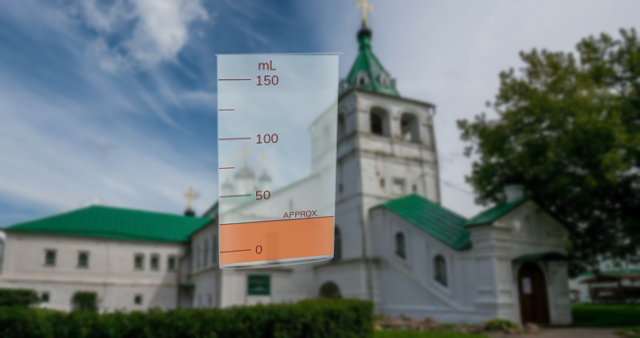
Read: {"value": 25, "unit": "mL"}
